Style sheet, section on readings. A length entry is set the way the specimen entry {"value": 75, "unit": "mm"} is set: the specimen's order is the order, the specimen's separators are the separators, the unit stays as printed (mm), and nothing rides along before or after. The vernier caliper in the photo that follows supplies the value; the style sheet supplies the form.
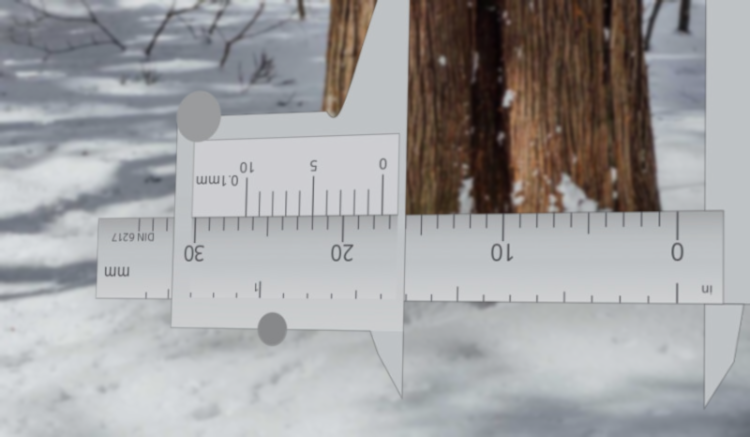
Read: {"value": 17.5, "unit": "mm"}
